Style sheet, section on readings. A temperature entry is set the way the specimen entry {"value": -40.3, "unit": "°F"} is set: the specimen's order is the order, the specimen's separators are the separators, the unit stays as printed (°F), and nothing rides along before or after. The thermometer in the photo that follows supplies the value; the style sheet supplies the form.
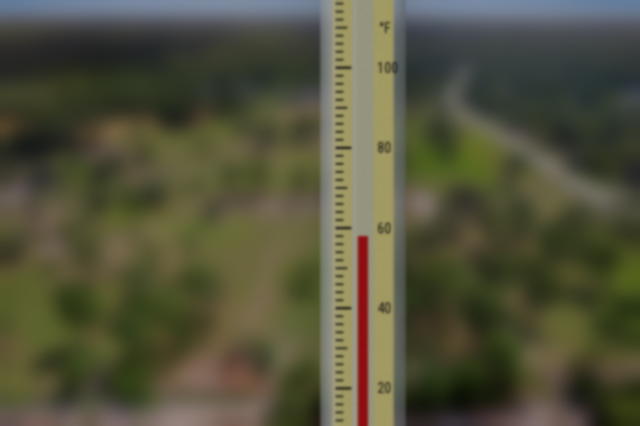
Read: {"value": 58, "unit": "°F"}
